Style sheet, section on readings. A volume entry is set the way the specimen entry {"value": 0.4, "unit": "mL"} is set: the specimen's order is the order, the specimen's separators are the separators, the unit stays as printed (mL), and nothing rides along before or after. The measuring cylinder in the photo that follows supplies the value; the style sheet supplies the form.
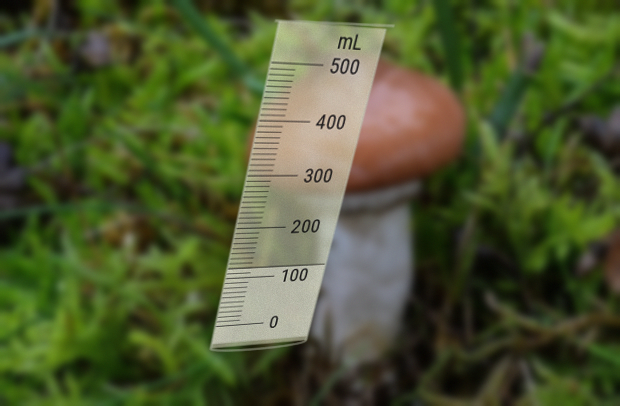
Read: {"value": 120, "unit": "mL"}
